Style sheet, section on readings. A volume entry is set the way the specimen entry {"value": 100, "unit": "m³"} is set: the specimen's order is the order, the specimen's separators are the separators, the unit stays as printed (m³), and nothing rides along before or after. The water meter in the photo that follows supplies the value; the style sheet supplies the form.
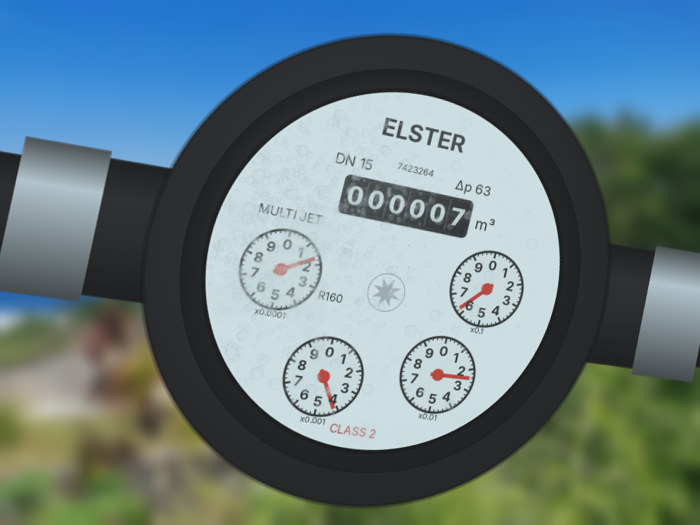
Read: {"value": 7.6241, "unit": "m³"}
